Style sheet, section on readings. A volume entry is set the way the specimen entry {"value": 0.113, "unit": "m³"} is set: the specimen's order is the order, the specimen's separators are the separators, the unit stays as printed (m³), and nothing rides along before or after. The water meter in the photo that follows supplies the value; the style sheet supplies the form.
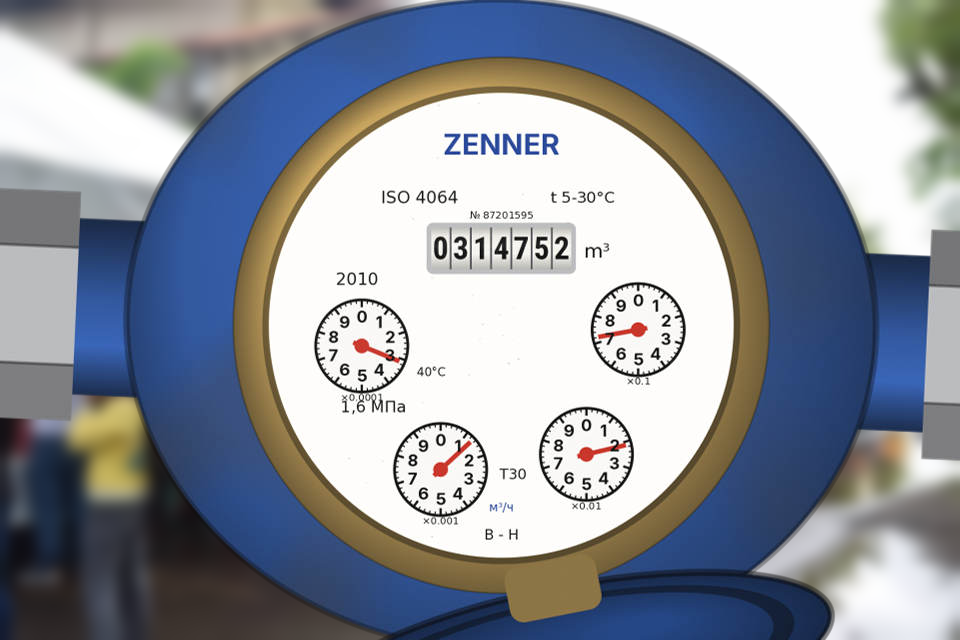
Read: {"value": 314752.7213, "unit": "m³"}
